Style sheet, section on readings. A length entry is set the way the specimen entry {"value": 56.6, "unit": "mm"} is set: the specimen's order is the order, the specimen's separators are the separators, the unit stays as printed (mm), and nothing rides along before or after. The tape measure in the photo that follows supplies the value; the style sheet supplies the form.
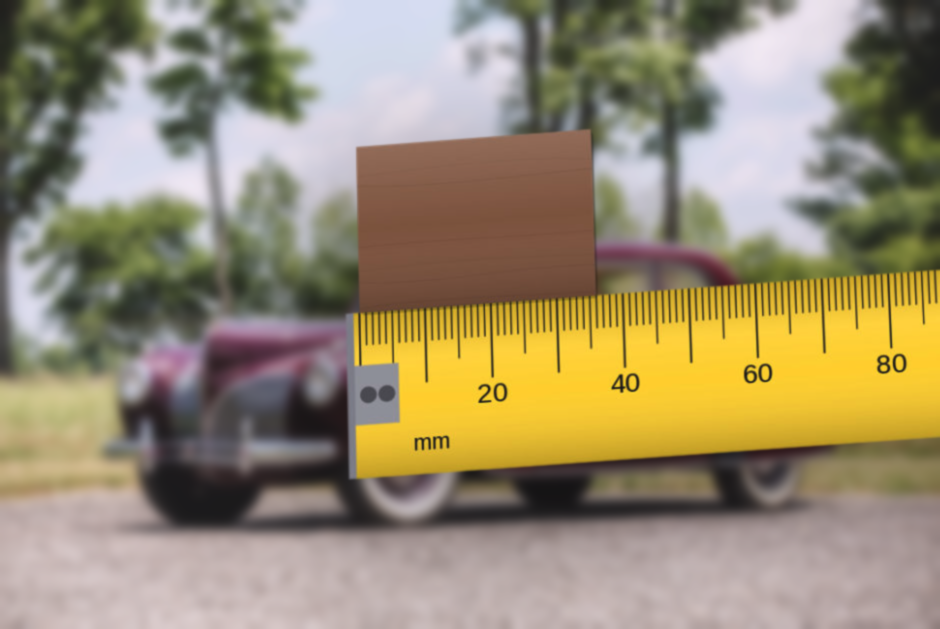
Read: {"value": 36, "unit": "mm"}
